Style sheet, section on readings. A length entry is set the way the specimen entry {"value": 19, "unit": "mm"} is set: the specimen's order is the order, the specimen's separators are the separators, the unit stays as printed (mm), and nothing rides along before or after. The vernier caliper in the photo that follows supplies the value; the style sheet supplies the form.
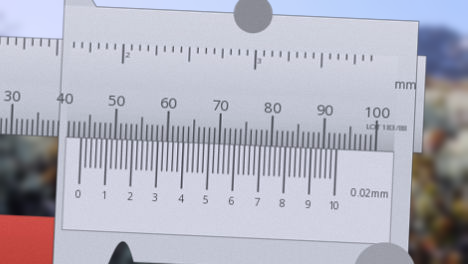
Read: {"value": 43.5, "unit": "mm"}
